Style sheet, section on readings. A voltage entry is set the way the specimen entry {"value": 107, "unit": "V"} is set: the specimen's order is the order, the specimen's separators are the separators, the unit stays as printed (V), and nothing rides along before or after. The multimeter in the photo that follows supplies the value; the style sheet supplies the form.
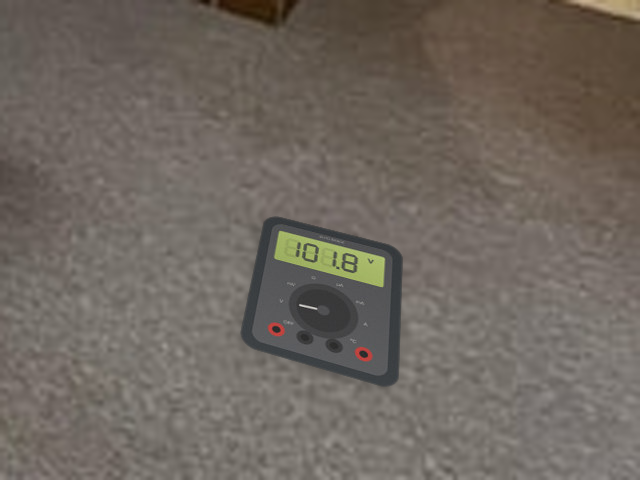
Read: {"value": 101.8, "unit": "V"}
